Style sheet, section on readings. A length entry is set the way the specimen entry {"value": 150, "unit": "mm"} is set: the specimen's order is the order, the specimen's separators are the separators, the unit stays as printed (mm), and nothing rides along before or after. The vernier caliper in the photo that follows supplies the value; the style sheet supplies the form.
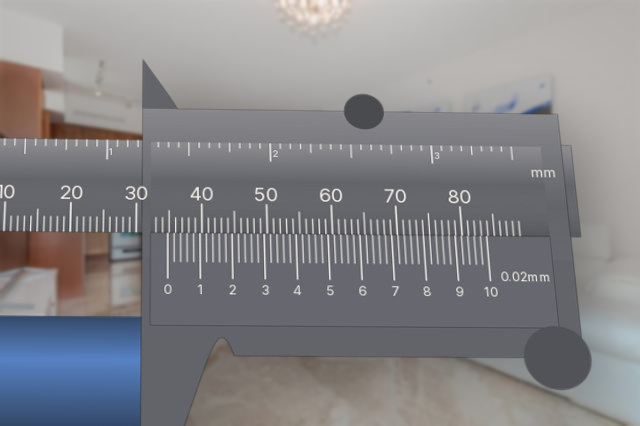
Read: {"value": 34.8, "unit": "mm"}
